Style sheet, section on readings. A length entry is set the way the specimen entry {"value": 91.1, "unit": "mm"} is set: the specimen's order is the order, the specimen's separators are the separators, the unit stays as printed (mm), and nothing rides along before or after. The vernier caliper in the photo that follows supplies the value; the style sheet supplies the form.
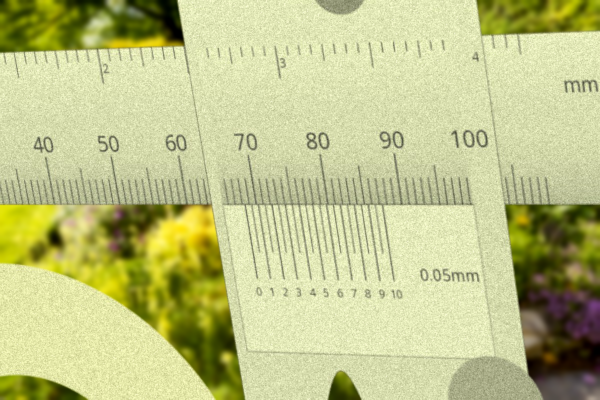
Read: {"value": 68.4, "unit": "mm"}
